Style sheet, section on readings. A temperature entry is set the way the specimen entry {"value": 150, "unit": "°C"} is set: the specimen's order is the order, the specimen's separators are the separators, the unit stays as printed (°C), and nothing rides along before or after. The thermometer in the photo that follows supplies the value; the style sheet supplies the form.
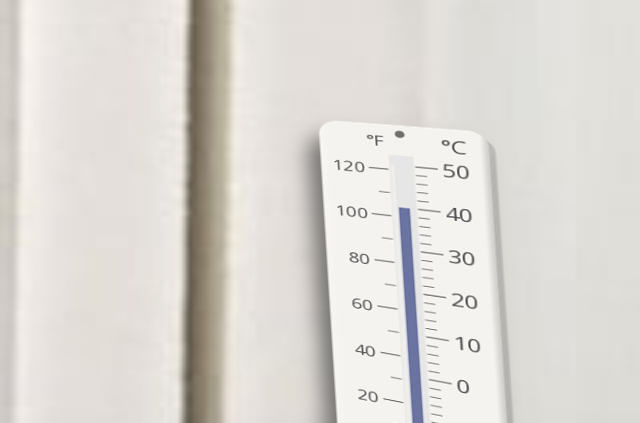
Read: {"value": 40, "unit": "°C"}
